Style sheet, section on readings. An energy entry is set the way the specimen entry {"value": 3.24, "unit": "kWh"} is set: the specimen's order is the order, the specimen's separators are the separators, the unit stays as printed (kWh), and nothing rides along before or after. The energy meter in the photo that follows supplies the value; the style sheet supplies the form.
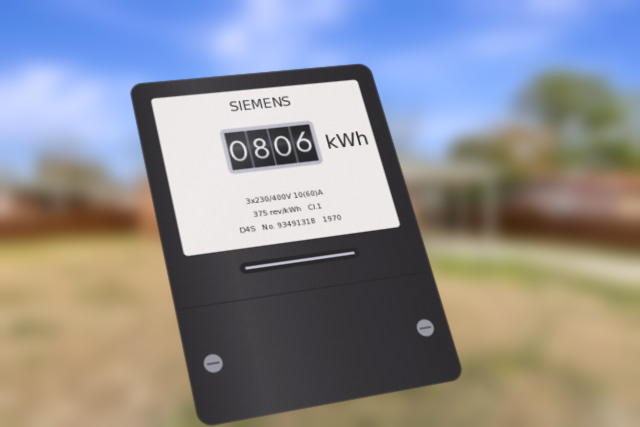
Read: {"value": 806, "unit": "kWh"}
